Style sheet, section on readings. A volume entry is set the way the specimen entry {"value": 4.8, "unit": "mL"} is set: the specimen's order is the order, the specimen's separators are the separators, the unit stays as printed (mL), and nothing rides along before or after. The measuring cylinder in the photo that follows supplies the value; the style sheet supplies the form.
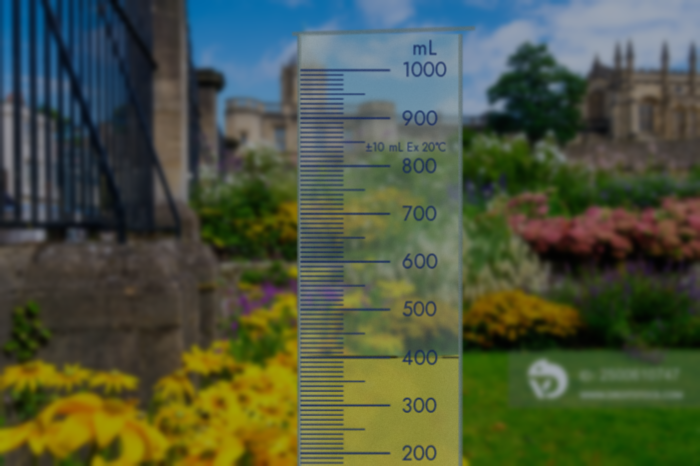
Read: {"value": 400, "unit": "mL"}
